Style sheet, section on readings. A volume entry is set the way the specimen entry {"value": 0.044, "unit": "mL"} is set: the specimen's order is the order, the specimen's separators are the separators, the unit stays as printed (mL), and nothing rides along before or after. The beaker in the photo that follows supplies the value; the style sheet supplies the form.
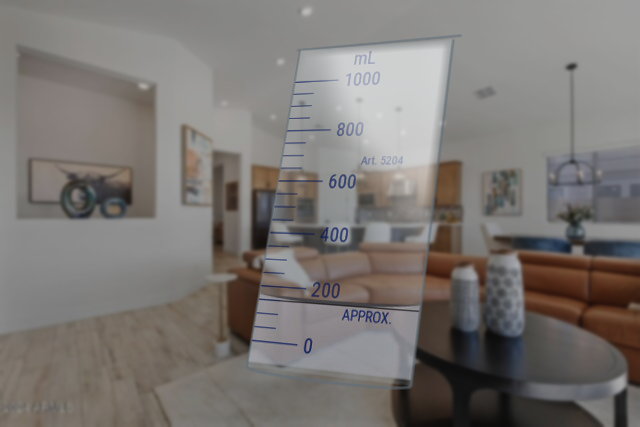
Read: {"value": 150, "unit": "mL"}
